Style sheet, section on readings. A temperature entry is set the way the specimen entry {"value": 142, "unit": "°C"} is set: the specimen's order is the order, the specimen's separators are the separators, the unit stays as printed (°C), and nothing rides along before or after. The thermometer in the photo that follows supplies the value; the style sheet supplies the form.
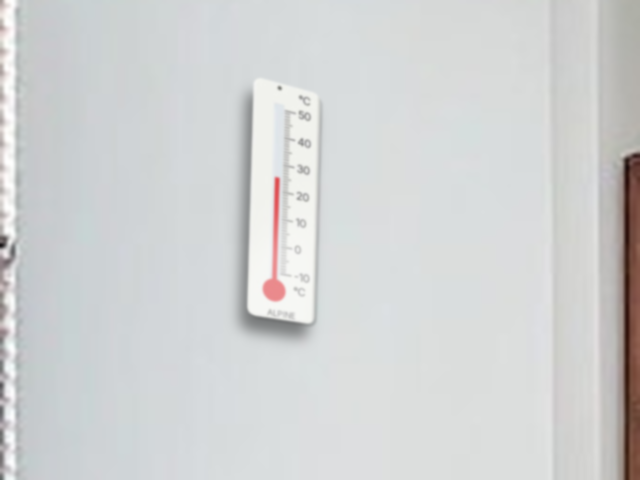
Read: {"value": 25, "unit": "°C"}
